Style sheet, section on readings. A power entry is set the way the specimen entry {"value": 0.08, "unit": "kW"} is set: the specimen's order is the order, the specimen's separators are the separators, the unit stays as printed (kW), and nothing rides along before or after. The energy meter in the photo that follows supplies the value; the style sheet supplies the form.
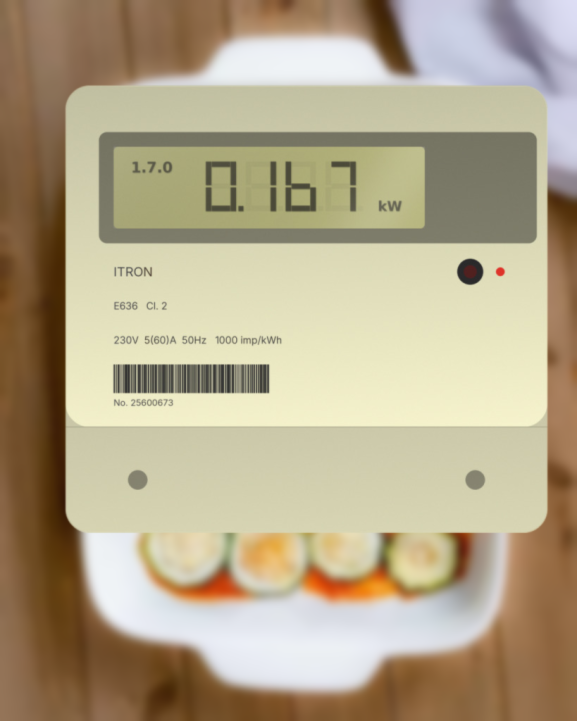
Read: {"value": 0.167, "unit": "kW"}
